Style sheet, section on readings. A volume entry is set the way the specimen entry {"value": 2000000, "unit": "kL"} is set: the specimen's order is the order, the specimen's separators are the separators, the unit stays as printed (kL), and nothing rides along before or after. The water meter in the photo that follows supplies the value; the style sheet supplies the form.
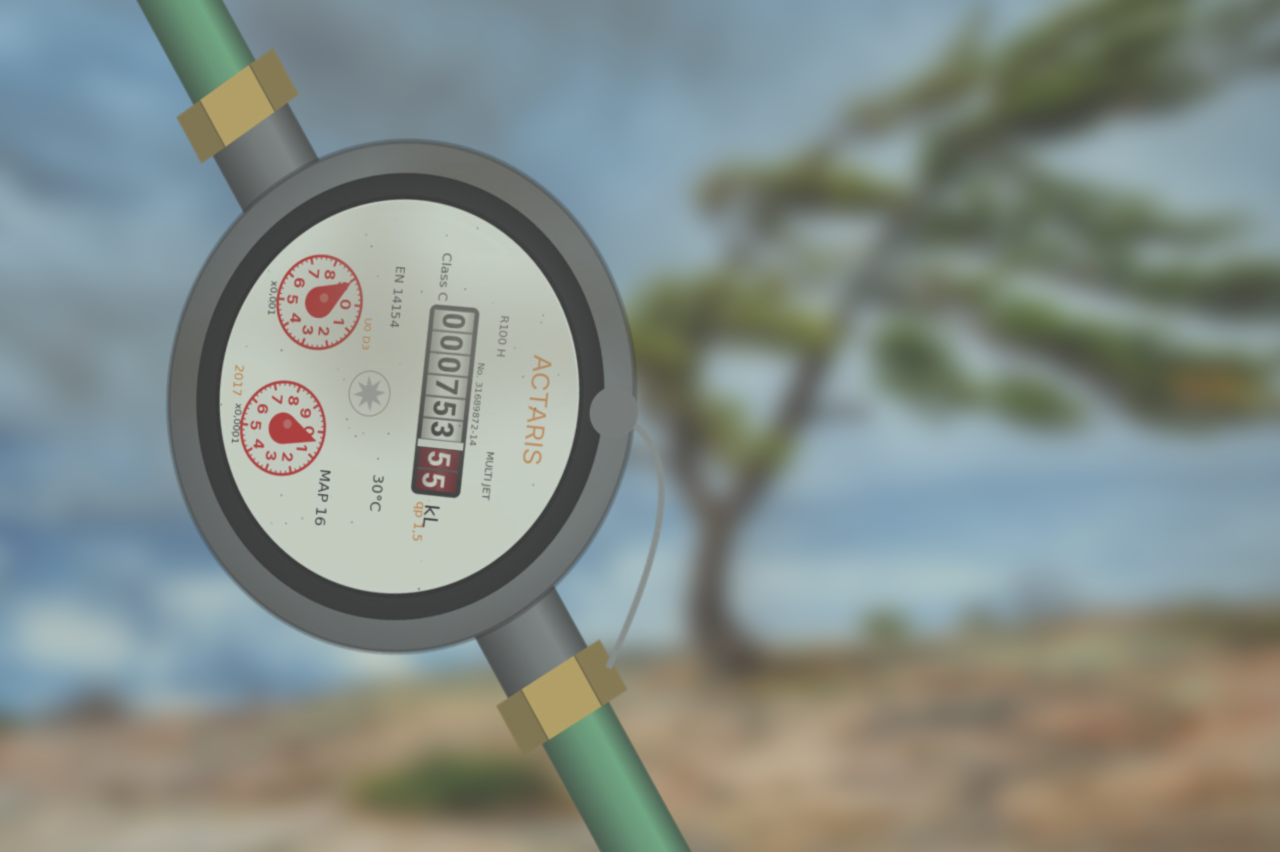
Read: {"value": 753.5490, "unit": "kL"}
